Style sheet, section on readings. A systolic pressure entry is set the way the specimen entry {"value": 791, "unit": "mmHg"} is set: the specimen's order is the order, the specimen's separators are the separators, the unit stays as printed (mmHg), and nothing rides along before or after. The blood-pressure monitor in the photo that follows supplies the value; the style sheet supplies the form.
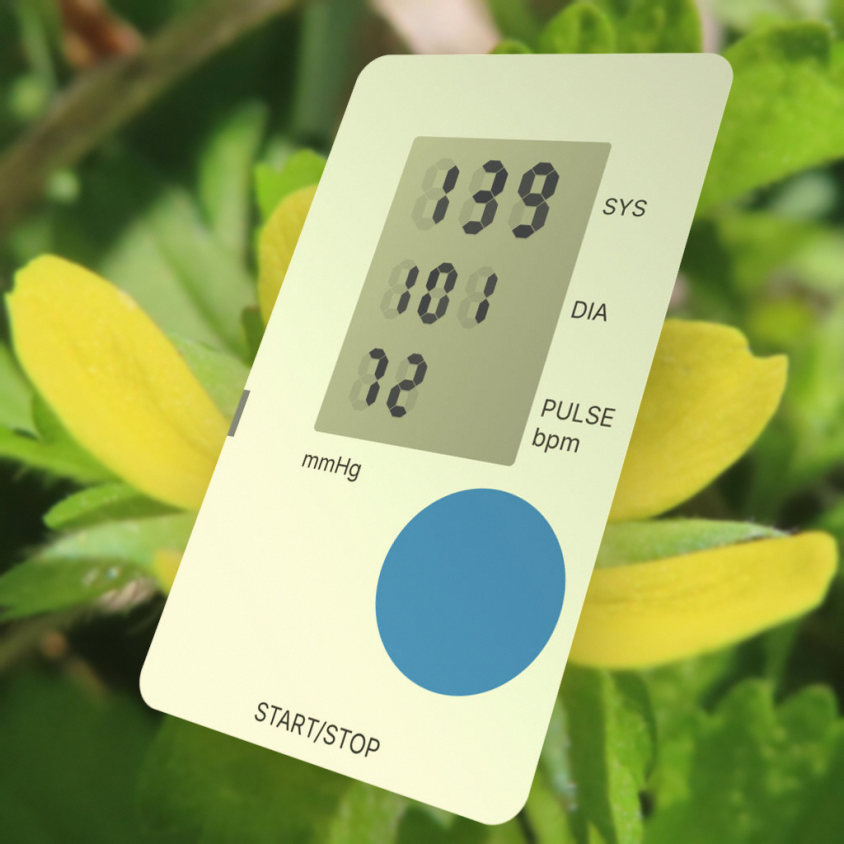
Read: {"value": 139, "unit": "mmHg"}
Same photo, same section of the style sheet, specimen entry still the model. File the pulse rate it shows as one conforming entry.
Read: {"value": 72, "unit": "bpm"}
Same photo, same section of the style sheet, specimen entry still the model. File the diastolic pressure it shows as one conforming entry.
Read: {"value": 101, "unit": "mmHg"}
